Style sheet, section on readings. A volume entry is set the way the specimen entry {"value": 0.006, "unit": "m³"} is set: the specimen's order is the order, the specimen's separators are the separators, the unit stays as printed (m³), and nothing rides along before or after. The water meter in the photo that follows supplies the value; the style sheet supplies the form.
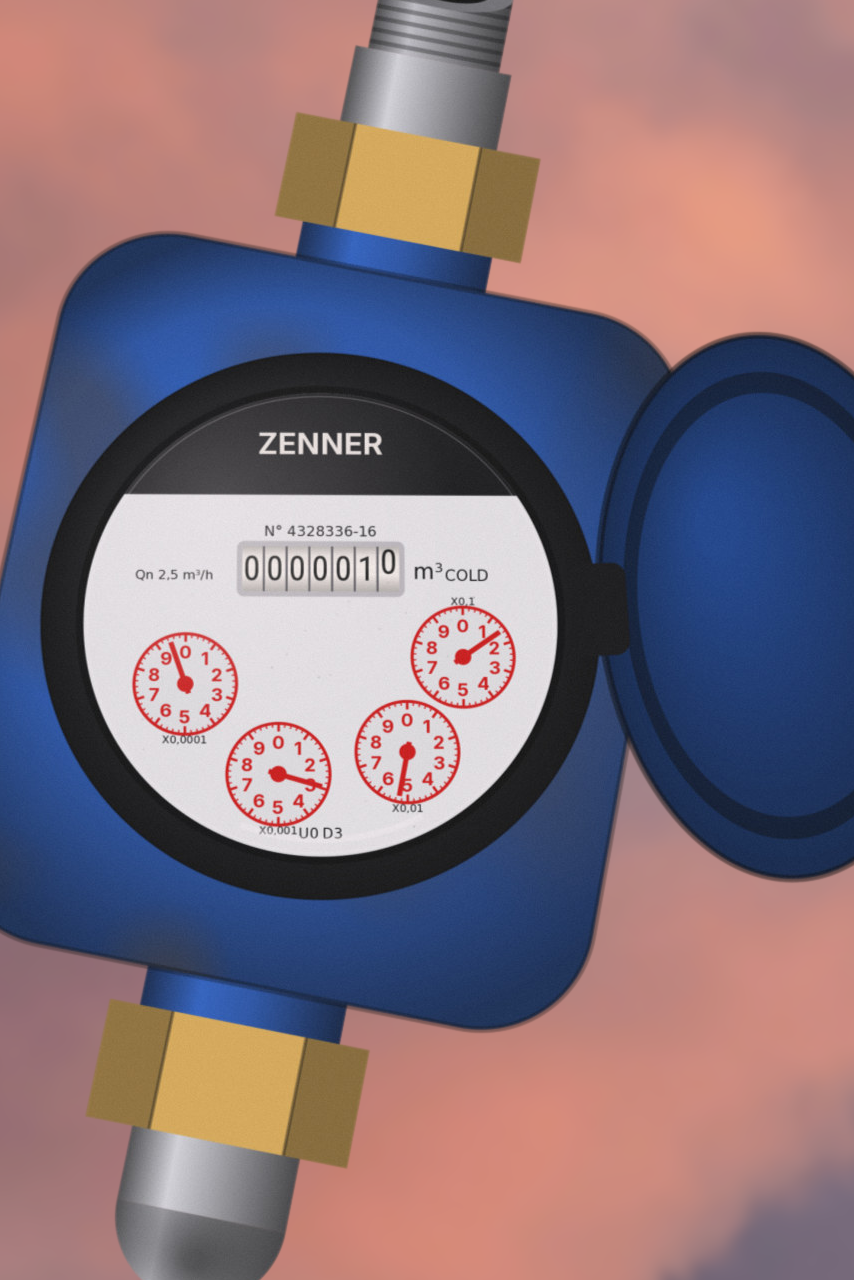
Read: {"value": 10.1529, "unit": "m³"}
